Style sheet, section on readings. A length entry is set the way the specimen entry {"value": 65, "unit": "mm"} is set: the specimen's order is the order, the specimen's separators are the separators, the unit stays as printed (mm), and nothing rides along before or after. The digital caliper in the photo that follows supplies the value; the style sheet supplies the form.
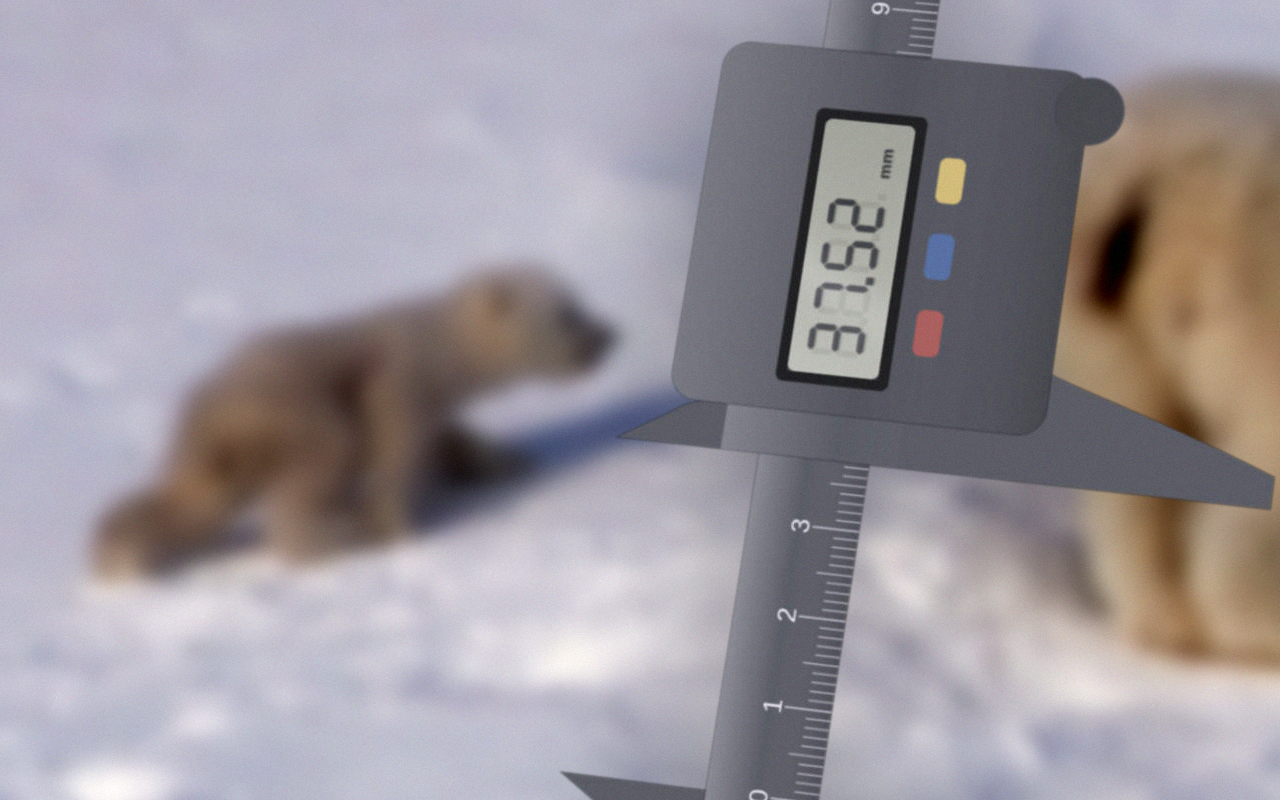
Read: {"value": 37.52, "unit": "mm"}
